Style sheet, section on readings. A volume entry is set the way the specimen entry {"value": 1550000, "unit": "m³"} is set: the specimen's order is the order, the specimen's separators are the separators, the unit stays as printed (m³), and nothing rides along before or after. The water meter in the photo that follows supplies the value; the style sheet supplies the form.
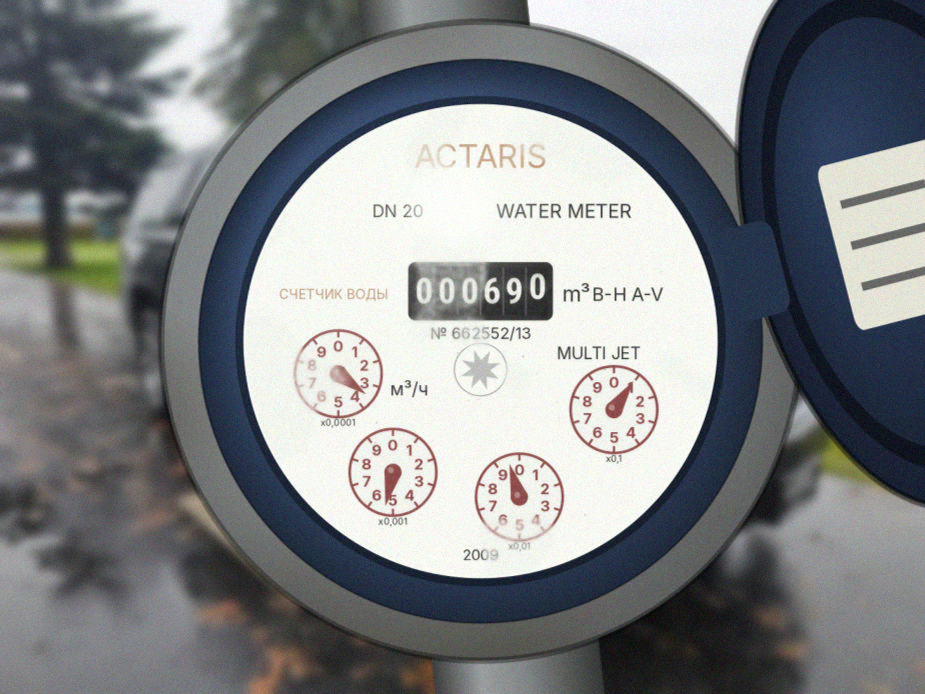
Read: {"value": 690.0953, "unit": "m³"}
